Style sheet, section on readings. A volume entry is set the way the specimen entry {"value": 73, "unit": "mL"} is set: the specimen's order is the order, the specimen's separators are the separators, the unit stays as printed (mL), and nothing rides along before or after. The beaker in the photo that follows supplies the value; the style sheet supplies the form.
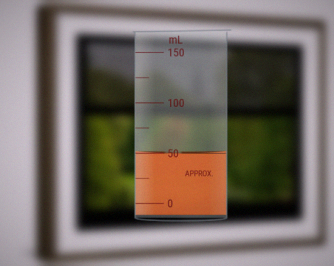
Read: {"value": 50, "unit": "mL"}
